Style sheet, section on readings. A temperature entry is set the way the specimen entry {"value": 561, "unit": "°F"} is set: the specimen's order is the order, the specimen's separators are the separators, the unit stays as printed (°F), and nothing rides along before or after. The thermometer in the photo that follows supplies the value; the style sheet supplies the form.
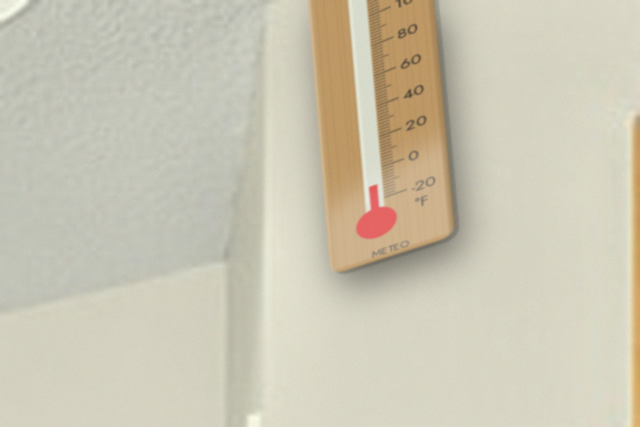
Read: {"value": -10, "unit": "°F"}
